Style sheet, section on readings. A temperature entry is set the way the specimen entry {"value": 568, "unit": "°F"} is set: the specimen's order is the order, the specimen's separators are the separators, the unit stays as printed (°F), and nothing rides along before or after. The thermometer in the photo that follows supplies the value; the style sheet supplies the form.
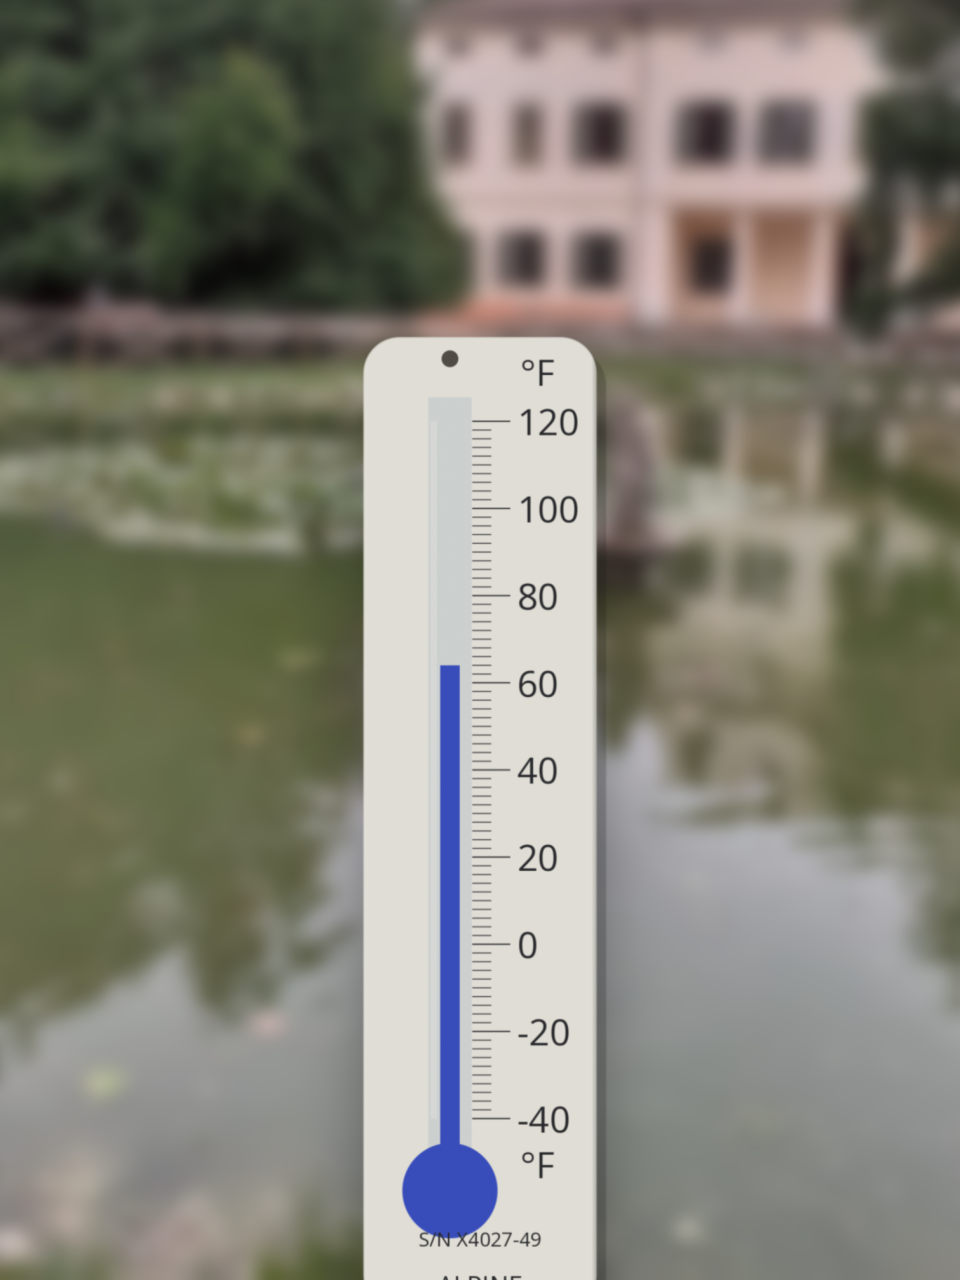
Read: {"value": 64, "unit": "°F"}
